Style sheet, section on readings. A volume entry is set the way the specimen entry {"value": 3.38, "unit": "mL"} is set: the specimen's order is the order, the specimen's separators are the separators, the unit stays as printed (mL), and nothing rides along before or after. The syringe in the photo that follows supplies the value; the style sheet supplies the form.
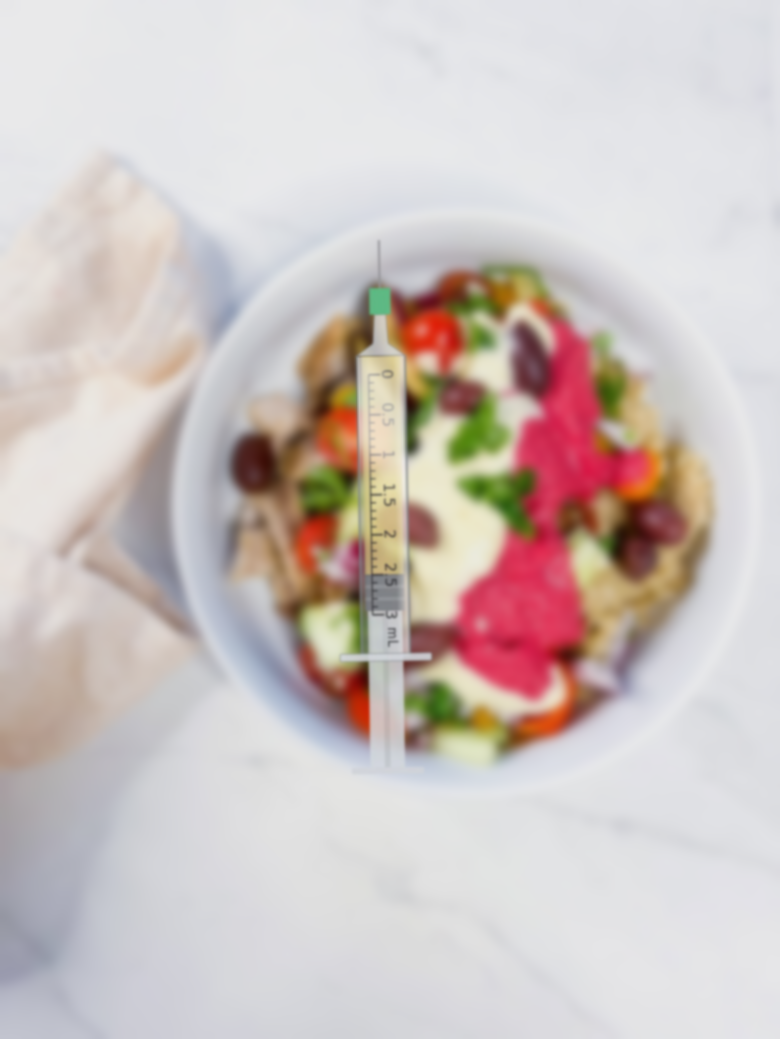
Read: {"value": 2.5, "unit": "mL"}
